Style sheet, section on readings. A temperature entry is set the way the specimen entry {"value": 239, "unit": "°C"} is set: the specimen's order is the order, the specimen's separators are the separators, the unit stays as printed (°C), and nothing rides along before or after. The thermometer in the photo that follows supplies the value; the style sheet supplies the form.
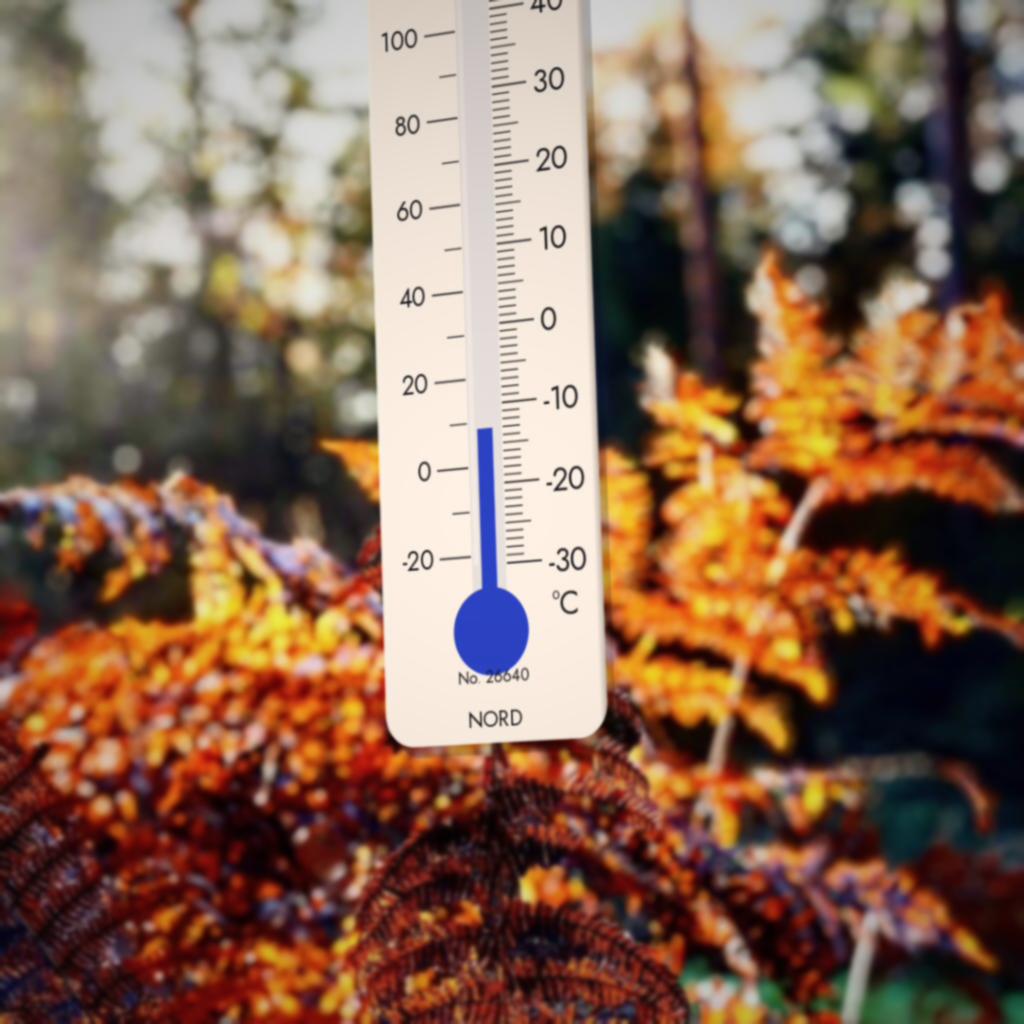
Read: {"value": -13, "unit": "°C"}
